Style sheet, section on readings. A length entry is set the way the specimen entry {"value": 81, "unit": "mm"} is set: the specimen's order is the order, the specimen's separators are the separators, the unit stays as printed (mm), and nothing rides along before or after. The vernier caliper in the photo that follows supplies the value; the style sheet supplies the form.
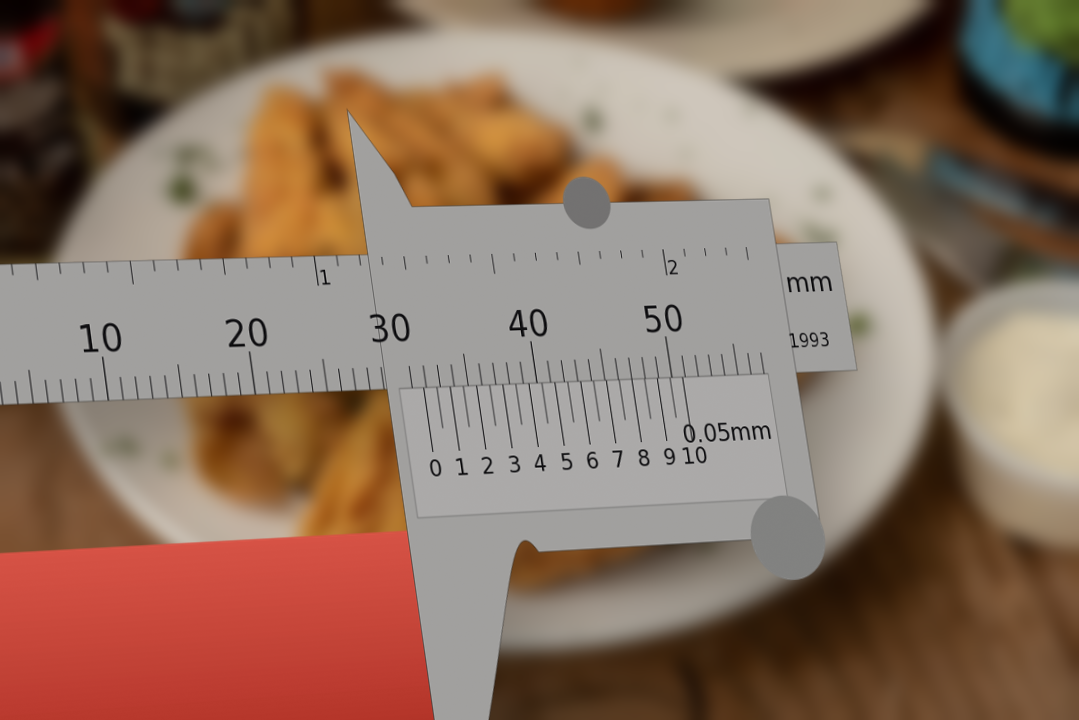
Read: {"value": 31.8, "unit": "mm"}
